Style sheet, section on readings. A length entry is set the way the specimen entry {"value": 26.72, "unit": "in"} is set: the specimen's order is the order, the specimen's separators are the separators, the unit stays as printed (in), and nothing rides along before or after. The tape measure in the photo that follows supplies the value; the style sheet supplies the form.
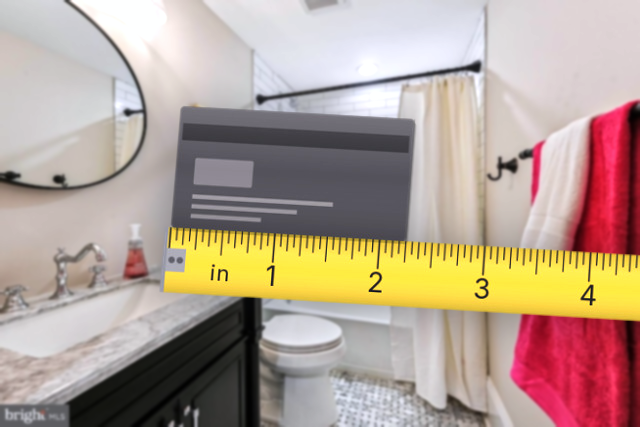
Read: {"value": 2.25, "unit": "in"}
